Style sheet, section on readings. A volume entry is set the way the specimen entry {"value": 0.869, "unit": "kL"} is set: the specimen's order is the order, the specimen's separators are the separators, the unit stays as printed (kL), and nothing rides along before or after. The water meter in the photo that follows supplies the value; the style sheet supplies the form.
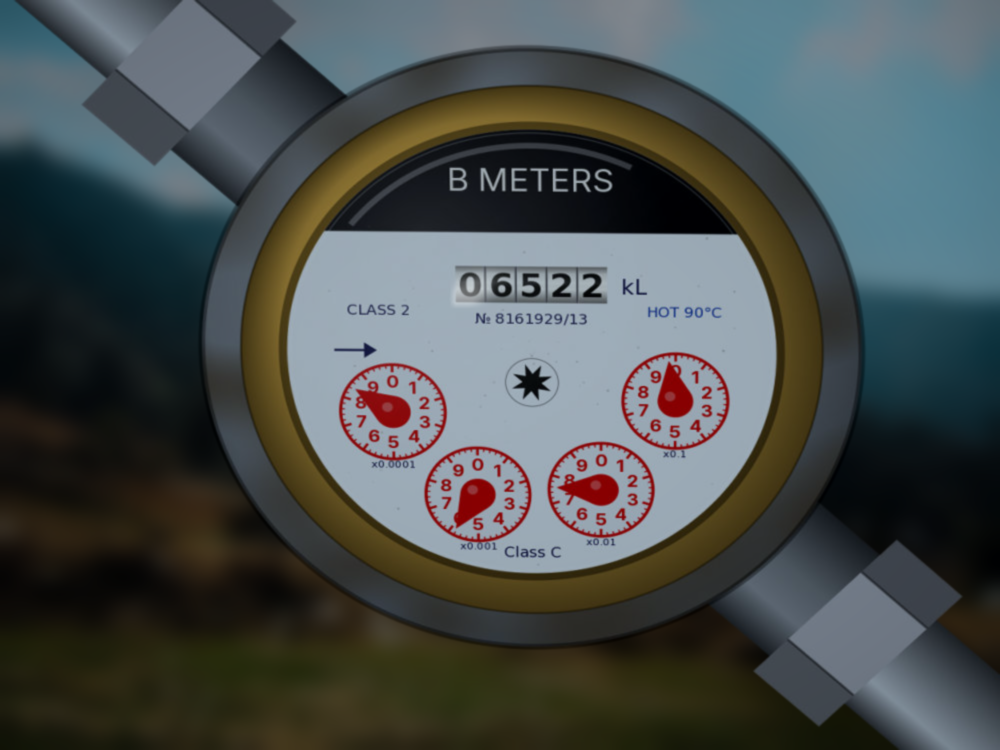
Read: {"value": 6521.9758, "unit": "kL"}
